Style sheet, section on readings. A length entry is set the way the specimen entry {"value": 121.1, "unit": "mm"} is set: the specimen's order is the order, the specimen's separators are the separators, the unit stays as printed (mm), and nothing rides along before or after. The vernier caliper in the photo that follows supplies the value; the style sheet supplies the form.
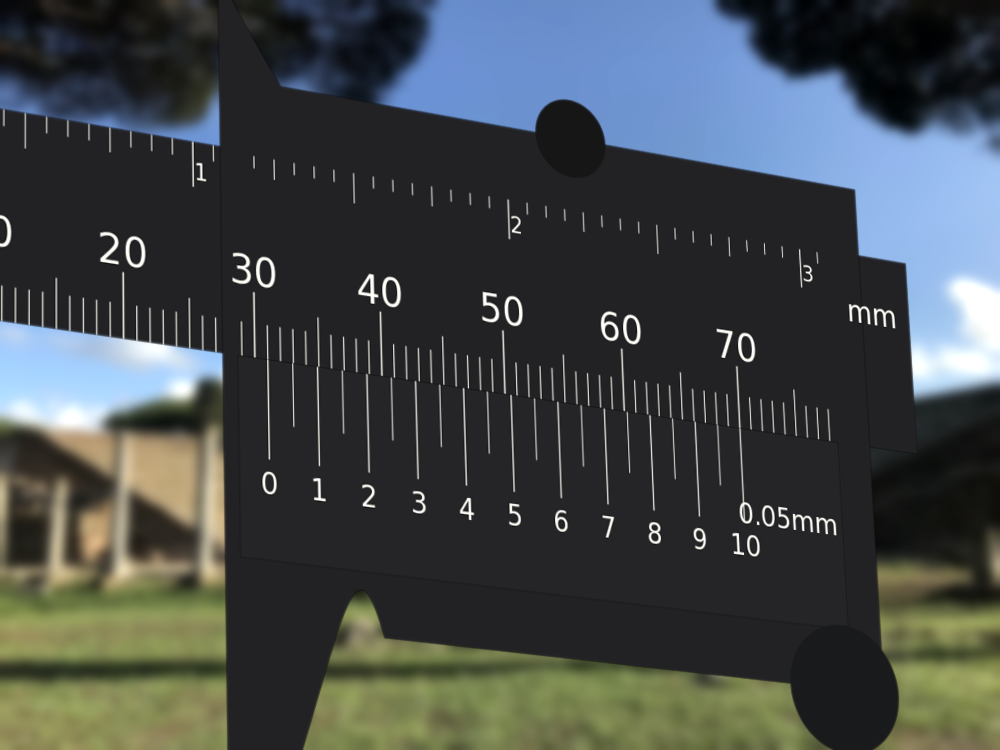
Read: {"value": 31.0, "unit": "mm"}
